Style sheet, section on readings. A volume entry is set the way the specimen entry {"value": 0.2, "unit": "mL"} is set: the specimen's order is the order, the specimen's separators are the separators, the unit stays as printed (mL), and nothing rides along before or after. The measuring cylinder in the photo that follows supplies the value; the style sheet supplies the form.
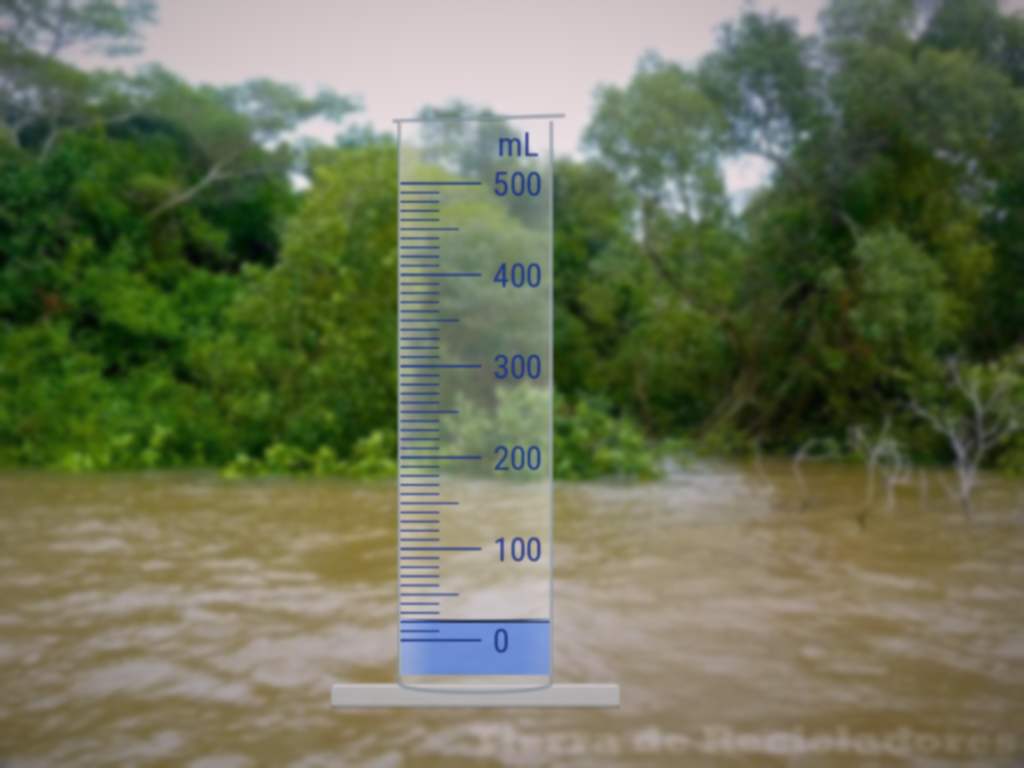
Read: {"value": 20, "unit": "mL"}
